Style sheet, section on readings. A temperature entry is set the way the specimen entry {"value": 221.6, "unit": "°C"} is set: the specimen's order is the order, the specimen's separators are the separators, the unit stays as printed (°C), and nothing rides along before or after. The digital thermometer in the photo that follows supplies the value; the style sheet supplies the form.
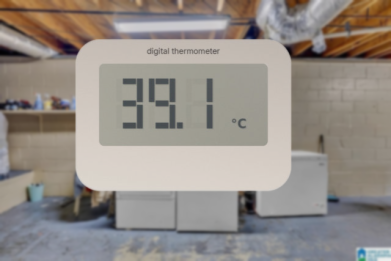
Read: {"value": 39.1, "unit": "°C"}
